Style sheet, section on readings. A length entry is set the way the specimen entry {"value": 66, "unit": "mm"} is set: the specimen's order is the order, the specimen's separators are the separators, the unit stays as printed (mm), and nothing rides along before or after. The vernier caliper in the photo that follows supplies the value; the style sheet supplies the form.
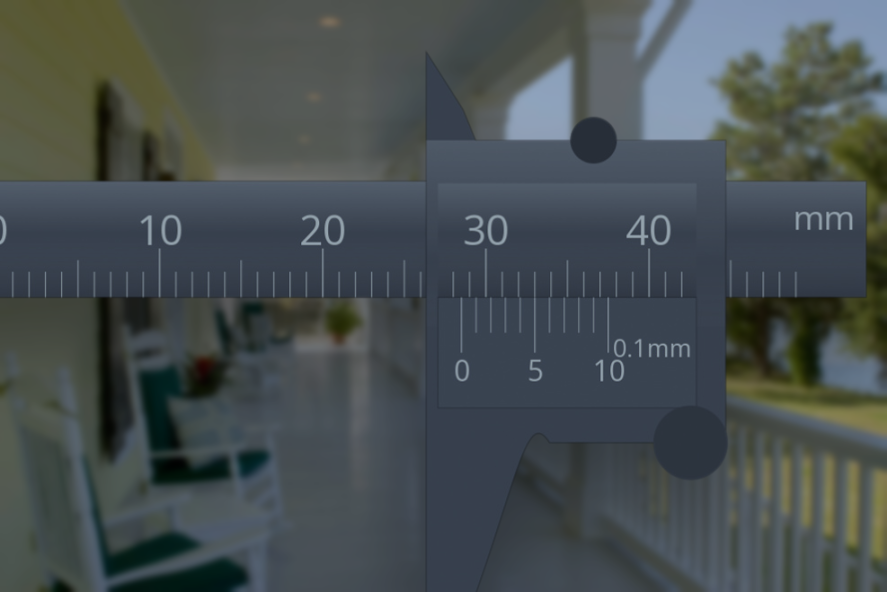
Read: {"value": 28.5, "unit": "mm"}
